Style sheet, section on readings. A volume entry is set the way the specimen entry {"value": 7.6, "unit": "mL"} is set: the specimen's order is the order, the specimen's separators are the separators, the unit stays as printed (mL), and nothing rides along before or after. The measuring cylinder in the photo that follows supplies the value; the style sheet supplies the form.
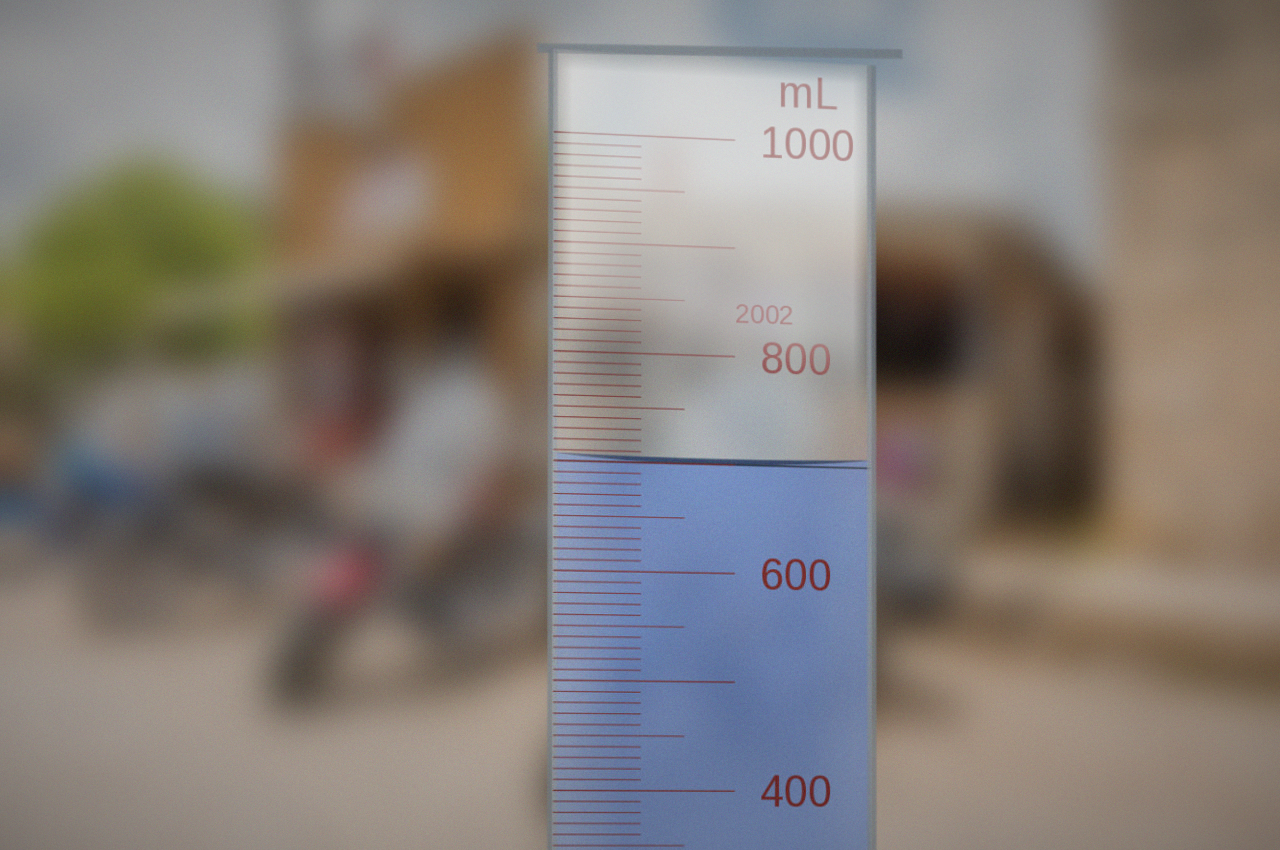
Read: {"value": 700, "unit": "mL"}
